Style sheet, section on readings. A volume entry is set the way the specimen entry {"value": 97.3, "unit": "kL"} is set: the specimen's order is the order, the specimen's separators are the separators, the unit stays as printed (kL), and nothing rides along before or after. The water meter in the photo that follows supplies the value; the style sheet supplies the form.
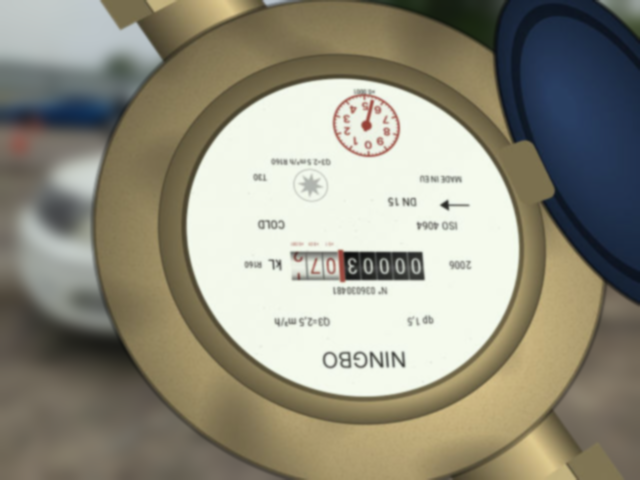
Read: {"value": 3.0715, "unit": "kL"}
